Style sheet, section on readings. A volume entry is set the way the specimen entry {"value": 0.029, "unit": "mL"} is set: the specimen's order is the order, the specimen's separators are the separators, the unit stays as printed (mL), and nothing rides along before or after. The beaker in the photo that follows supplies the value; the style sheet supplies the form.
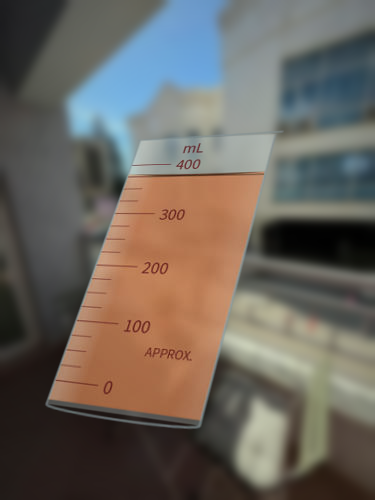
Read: {"value": 375, "unit": "mL"}
